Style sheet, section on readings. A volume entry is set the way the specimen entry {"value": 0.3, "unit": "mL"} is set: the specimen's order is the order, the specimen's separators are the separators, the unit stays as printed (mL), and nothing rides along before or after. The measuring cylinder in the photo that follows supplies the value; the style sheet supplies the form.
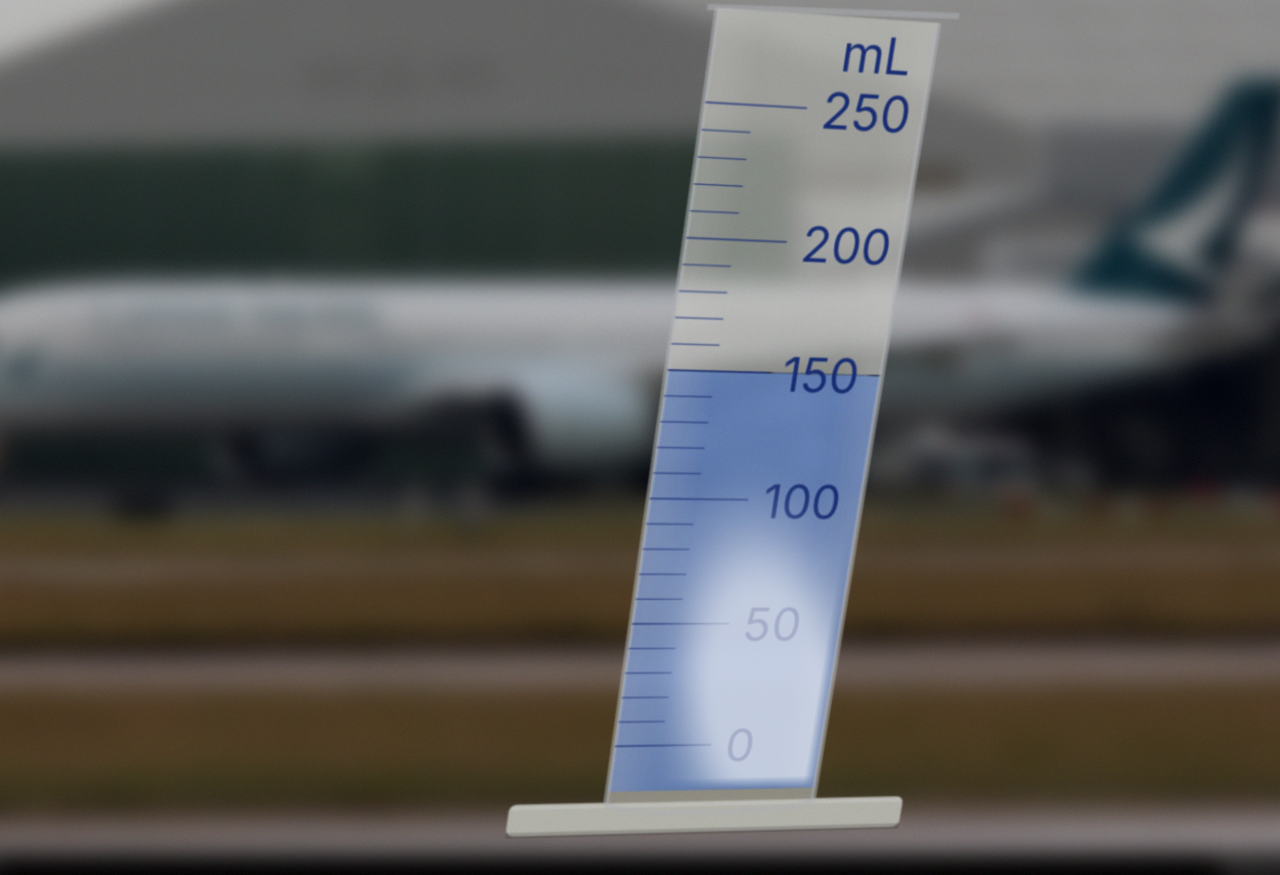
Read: {"value": 150, "unit": "mL"}
